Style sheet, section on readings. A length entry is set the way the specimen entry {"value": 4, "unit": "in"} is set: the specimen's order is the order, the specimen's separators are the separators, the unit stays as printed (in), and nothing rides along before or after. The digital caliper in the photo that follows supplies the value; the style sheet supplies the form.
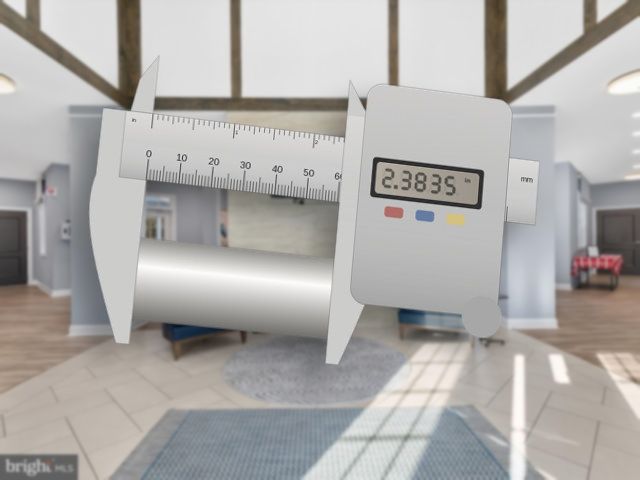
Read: {"value": 2.3835, "unit": "in"}
